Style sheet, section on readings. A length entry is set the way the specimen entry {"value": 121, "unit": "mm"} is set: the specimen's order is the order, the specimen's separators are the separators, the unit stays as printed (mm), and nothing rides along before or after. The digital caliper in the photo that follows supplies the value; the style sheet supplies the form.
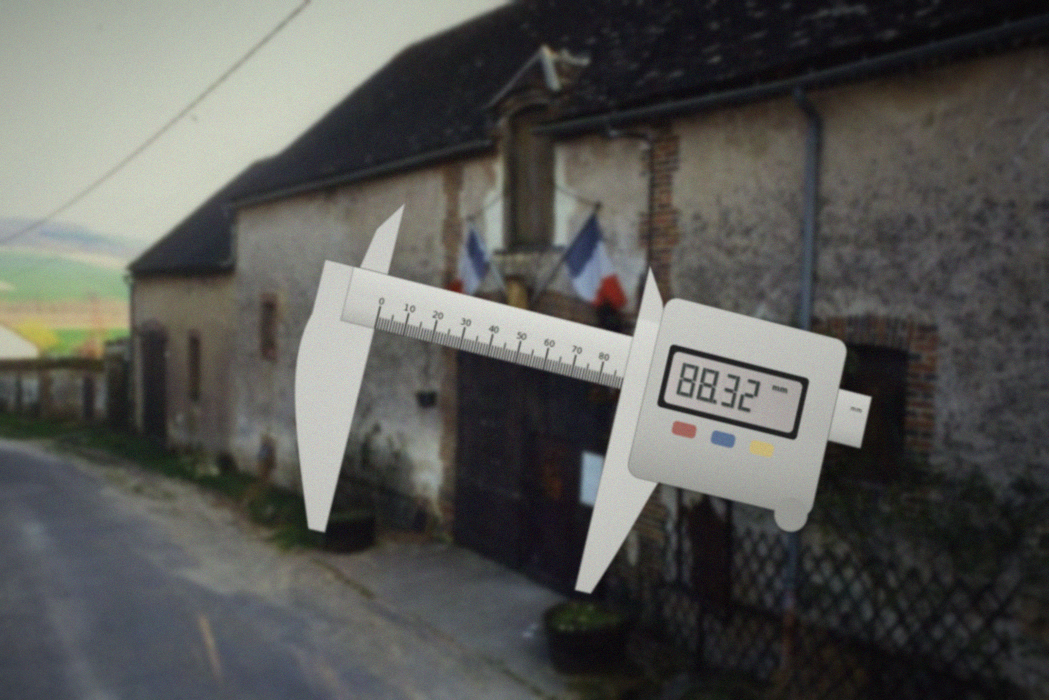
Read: {"value": 88.32, "unit": "mm"}
